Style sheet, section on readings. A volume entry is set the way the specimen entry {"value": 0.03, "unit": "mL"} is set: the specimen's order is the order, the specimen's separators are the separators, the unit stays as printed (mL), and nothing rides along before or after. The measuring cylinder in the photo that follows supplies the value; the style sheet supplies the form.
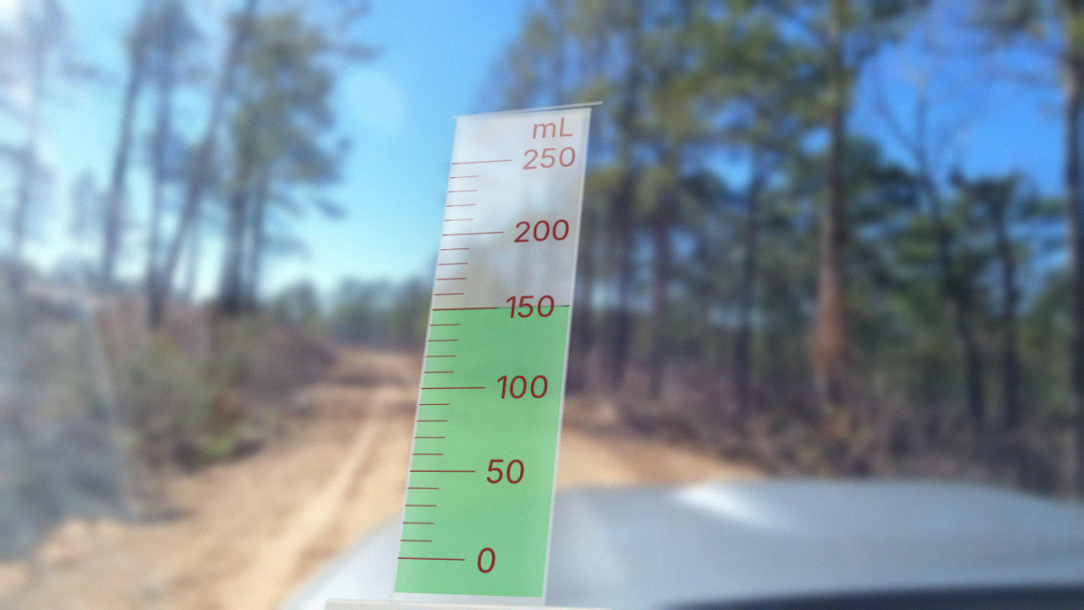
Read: {"value": 150, "unit": "mL"}
